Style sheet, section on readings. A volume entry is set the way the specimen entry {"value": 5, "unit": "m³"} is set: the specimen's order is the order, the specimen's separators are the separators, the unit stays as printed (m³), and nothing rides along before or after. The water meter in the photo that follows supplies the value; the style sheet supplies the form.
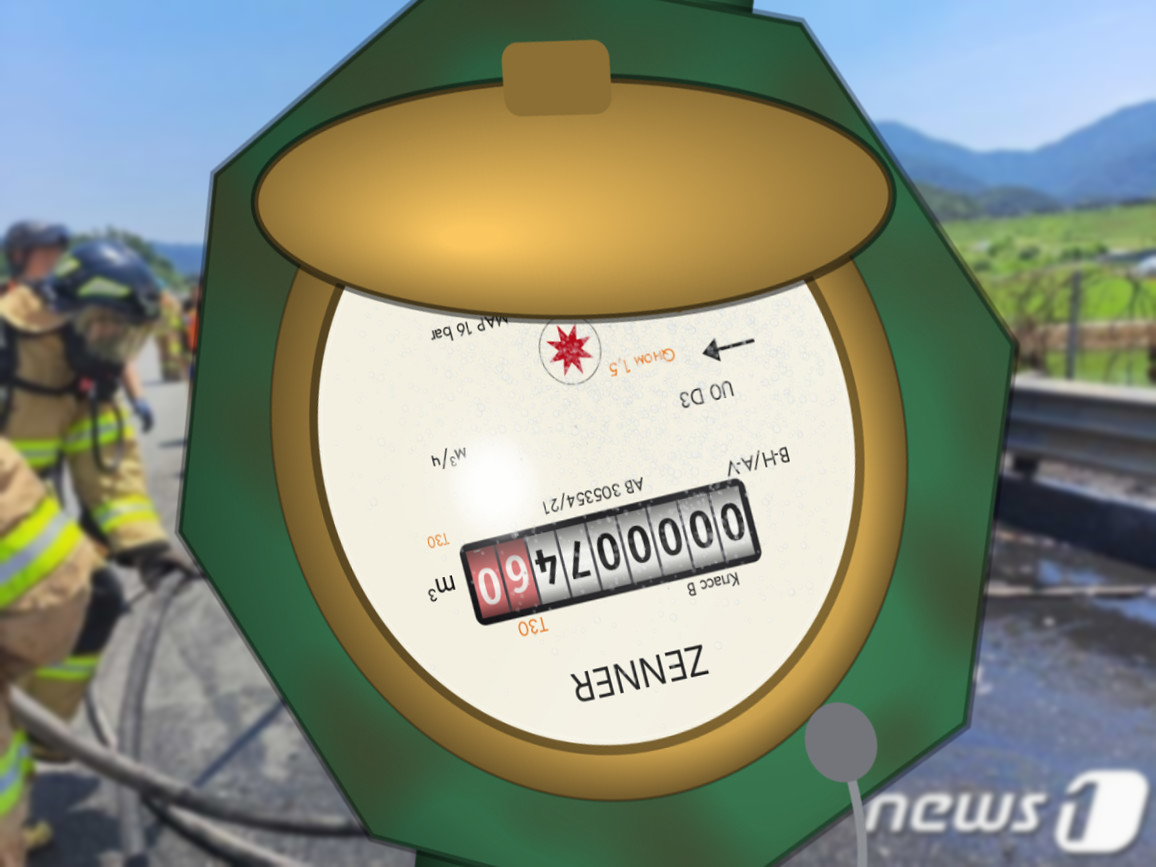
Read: {"value": 74.60, "unit": "m³"}
